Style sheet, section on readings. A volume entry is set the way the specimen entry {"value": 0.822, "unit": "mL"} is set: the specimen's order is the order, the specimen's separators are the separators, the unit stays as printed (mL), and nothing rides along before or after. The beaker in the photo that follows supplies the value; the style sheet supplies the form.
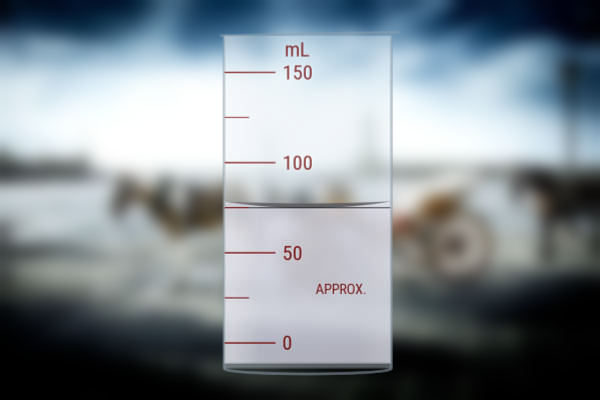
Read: {"value": 75, "unit": "mL"}
